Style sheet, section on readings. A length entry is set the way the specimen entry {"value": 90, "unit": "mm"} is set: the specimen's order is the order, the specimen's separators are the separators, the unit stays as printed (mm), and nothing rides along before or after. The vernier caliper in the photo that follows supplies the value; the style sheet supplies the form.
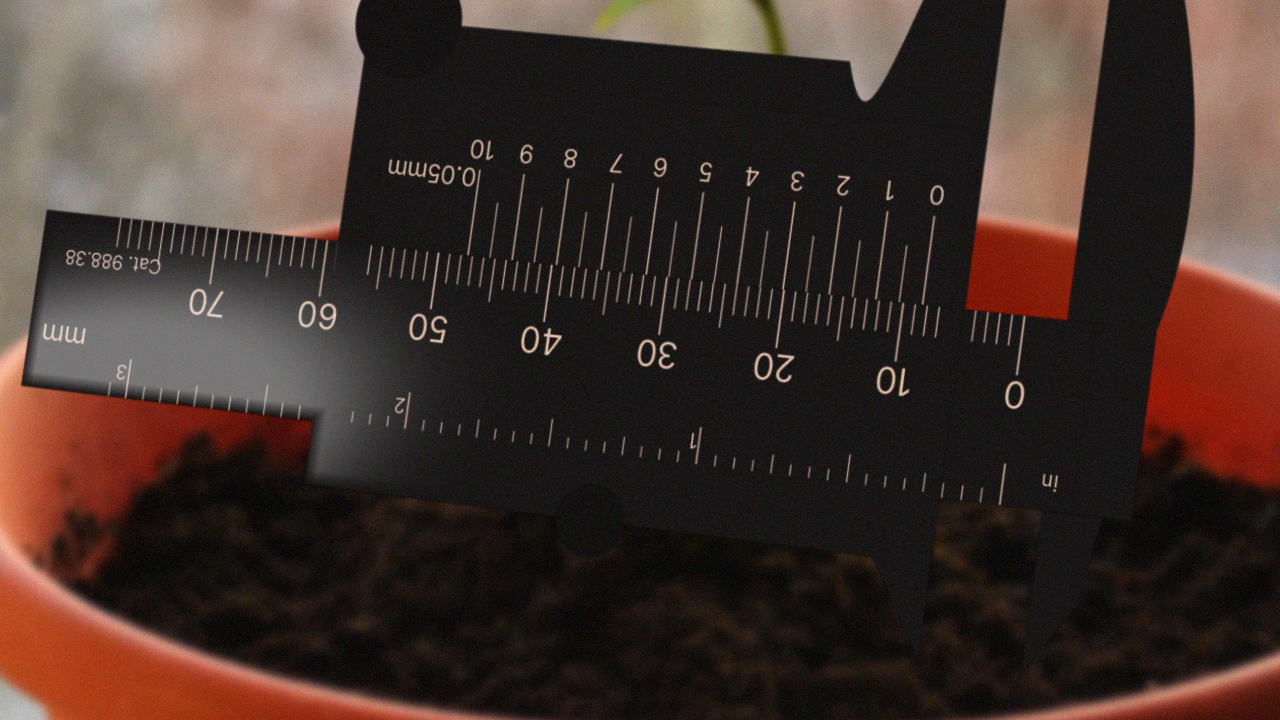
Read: {"value": 8.4, "unit": "mm"}
